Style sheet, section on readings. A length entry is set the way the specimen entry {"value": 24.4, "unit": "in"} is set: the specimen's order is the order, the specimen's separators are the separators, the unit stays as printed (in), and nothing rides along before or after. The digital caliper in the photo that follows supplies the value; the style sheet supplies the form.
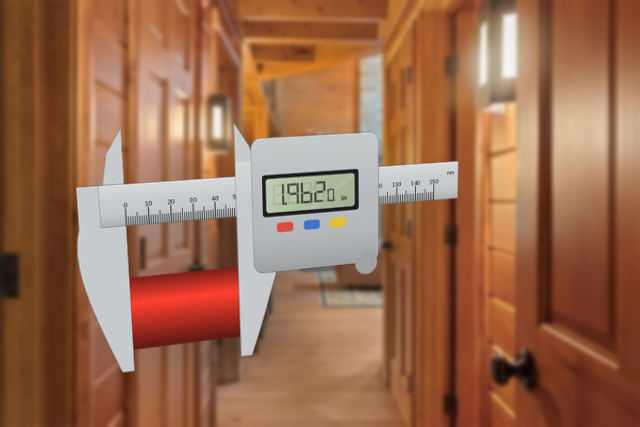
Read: {"value": 1.9620, "unit": "in"}
